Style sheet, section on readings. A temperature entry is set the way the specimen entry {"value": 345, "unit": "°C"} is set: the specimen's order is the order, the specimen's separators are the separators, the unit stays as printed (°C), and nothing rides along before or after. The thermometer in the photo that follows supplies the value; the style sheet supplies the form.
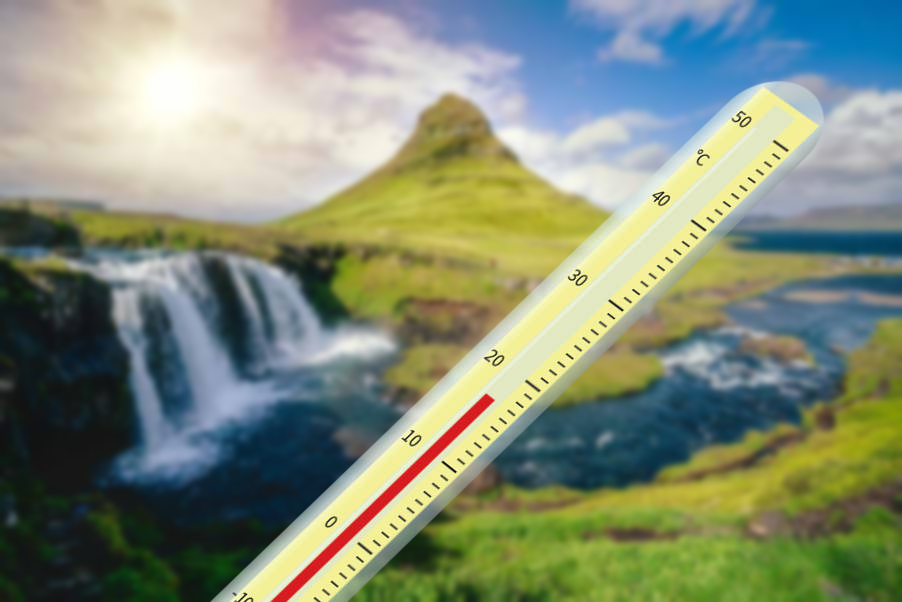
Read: {"value": 17, "unit": "°C"}
